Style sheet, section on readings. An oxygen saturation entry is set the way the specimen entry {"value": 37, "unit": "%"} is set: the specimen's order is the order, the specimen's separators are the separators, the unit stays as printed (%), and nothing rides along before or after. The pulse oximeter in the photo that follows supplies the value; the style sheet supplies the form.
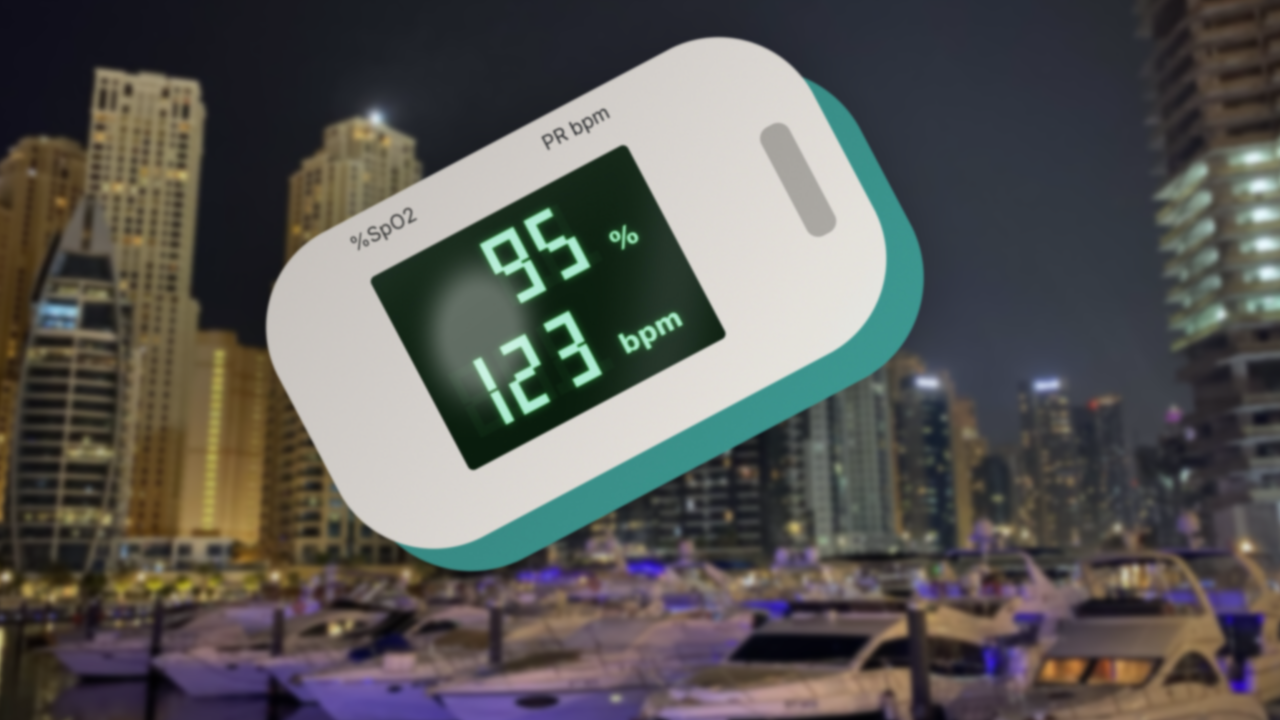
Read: {"value": 95, "unit": "%"}
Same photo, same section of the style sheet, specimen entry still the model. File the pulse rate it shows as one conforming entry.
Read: {"value": 123, "unit": "bpm"}
